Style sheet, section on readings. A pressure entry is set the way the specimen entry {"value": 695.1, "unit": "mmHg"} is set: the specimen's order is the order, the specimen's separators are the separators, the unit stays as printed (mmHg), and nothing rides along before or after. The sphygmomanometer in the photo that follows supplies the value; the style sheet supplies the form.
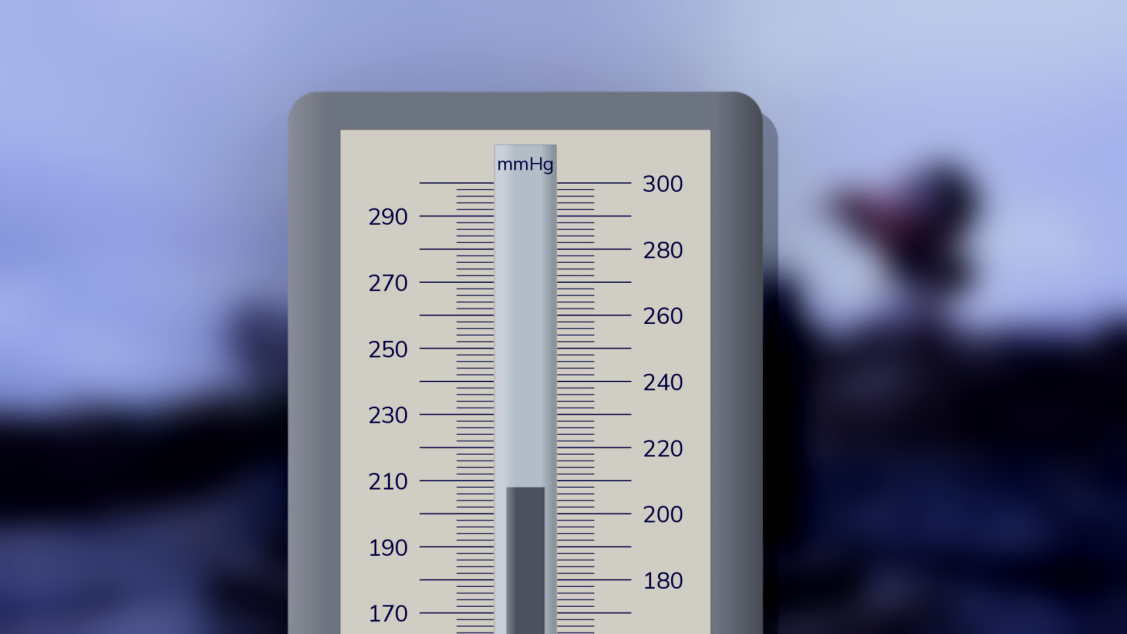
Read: {"value": 208, "unit": "mmHg"}
